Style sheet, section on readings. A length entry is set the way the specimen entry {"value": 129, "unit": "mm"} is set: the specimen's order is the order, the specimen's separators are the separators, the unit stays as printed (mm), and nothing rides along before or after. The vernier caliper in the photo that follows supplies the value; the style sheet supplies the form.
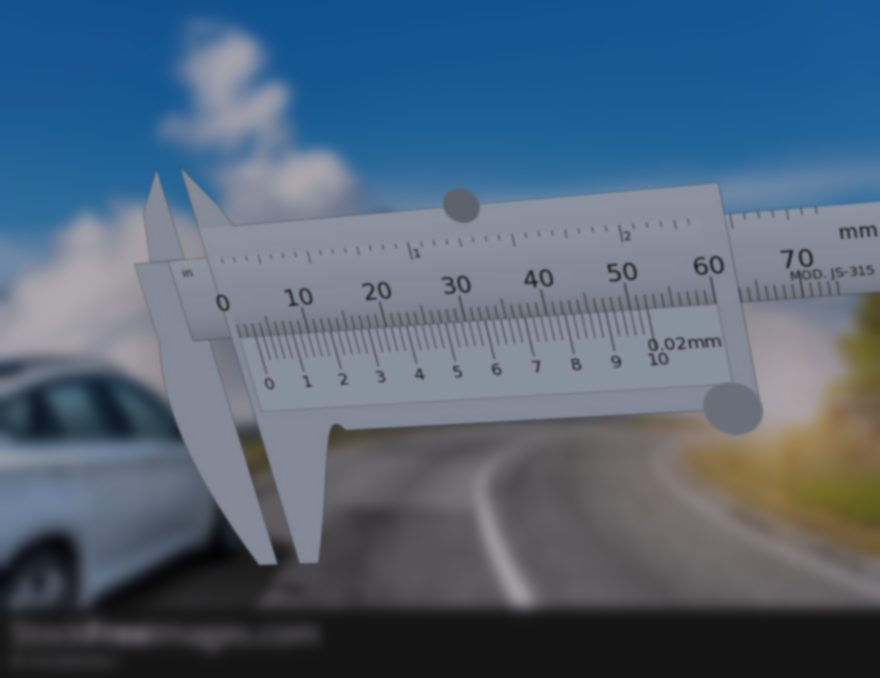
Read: {"value": 3.0, "unit": "mm"}
